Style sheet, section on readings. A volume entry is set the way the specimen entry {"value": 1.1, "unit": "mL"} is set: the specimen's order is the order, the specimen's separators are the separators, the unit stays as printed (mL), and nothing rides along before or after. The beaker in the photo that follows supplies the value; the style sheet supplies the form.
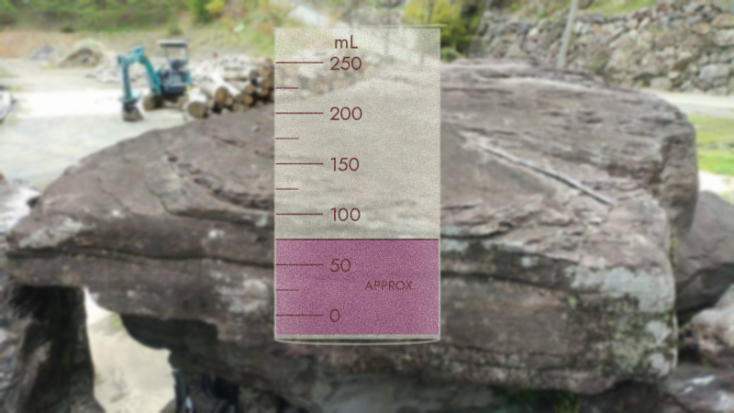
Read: {"value": 75, "unit": "mL"}
